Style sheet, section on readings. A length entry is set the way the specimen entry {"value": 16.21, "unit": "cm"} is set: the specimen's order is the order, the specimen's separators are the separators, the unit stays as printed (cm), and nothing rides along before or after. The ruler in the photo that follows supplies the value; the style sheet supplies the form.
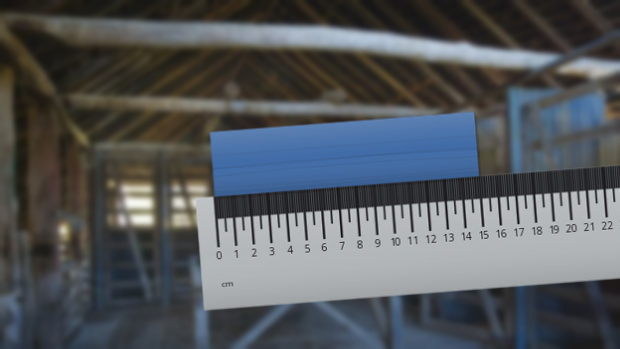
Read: {"value": 15, "unit": "cm"}
